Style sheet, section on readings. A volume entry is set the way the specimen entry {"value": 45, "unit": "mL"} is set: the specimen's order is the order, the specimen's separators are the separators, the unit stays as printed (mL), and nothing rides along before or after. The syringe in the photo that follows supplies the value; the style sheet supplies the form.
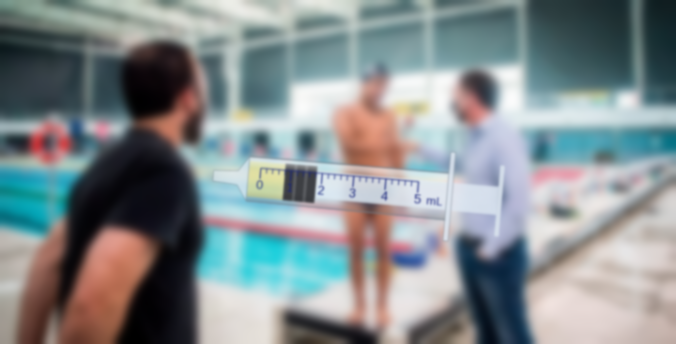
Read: {"value": 0.8, "unit": "mL"}
